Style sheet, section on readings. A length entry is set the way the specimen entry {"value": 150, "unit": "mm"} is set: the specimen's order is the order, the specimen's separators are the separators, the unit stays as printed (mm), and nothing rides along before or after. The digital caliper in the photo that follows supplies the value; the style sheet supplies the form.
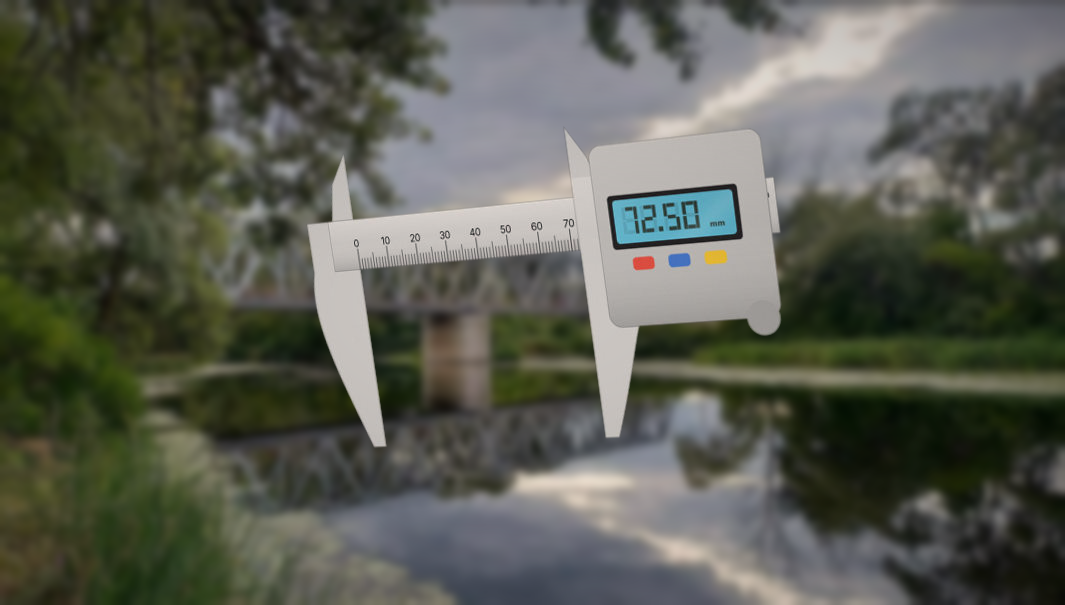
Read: {"value": 72.50, "unit": "mm"}
